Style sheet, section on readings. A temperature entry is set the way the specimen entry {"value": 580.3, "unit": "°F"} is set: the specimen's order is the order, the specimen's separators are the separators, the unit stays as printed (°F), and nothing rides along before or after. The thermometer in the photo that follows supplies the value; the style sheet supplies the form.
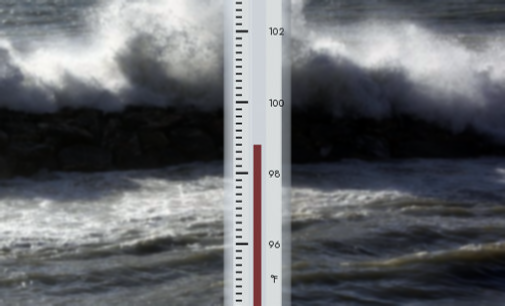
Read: {"value": 98.8, "unit": "°F"}
